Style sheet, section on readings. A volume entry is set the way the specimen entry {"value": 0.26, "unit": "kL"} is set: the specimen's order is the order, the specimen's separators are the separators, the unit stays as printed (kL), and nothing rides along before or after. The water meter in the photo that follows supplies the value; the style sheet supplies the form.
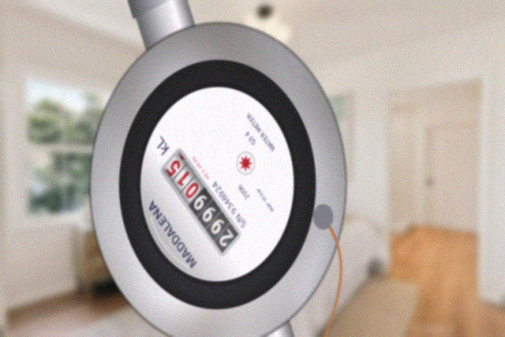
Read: {"value": 2999.015, "unit": "kL"}
